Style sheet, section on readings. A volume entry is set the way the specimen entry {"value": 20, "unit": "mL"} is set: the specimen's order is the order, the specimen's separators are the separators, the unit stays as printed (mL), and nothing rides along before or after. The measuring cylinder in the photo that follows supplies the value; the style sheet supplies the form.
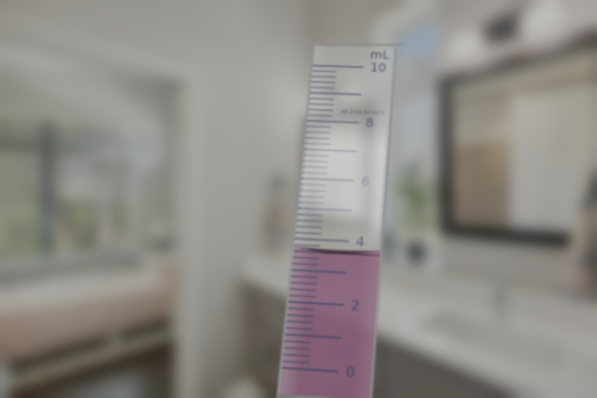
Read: {"value": 3.6, "unit": "mL"}
